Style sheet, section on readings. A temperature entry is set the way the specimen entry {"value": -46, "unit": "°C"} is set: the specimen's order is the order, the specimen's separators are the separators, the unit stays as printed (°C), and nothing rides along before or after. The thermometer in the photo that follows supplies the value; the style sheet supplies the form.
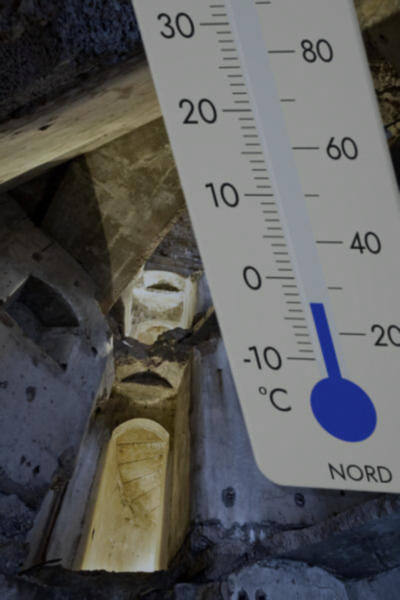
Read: {"value": -3, "unit": "°C"}
